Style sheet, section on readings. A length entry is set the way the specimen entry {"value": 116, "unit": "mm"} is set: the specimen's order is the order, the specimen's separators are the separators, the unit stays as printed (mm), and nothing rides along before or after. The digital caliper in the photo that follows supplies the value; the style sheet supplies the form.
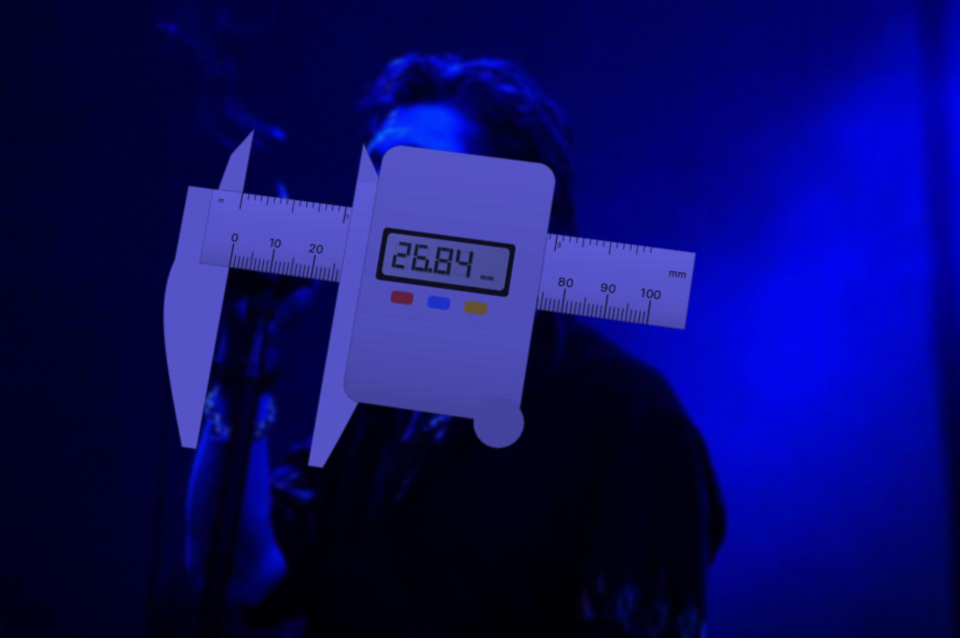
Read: {"value": 26.84, "unit": "mm"}
